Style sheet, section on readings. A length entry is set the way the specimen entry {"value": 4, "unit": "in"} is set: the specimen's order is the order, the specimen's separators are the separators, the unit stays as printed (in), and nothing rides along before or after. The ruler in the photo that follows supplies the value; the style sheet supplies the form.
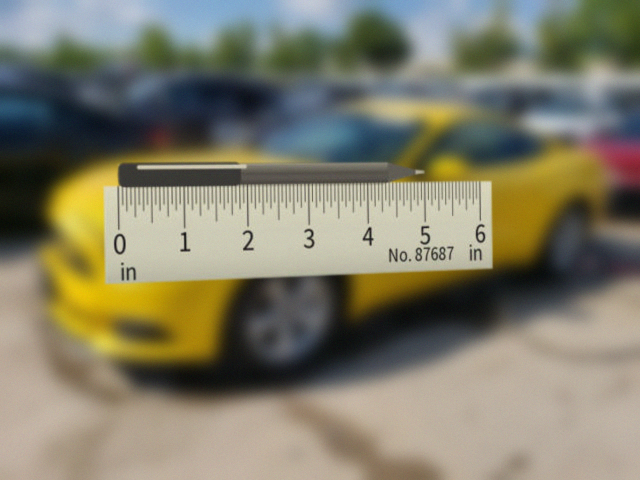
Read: {"value": 5, "unit": "in"}
